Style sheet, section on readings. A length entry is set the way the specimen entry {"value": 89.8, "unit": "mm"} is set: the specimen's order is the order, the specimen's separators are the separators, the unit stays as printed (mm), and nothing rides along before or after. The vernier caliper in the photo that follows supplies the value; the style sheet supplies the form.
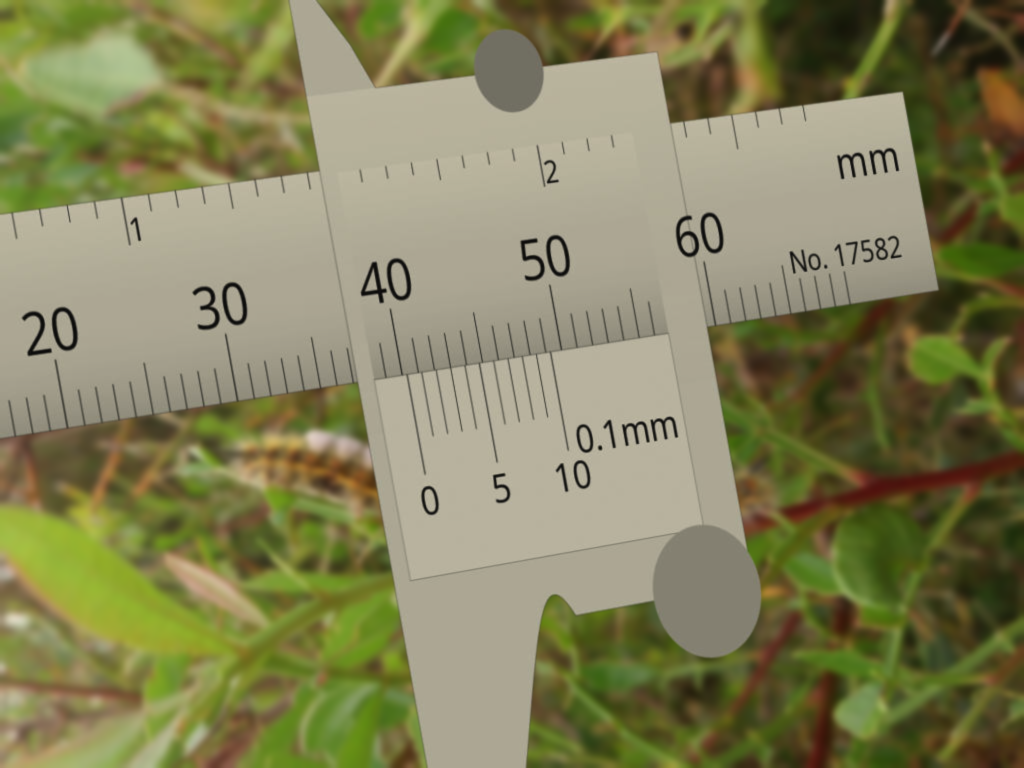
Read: {"value": 40.3, "unit": "mm"}
